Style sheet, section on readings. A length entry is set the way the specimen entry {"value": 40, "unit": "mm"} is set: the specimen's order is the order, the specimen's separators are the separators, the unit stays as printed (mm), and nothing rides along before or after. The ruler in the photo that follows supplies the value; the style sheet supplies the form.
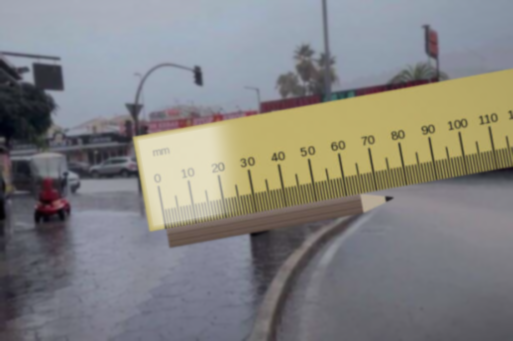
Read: {"value": 75, "unit": "mm"}
